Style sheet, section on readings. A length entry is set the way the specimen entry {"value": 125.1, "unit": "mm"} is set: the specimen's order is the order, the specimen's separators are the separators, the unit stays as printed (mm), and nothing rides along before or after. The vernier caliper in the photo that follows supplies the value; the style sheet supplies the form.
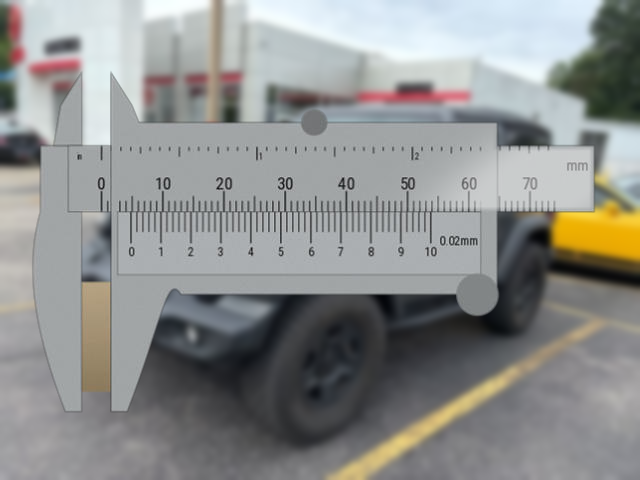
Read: {"value": 4.8, "unit": "mm"}
